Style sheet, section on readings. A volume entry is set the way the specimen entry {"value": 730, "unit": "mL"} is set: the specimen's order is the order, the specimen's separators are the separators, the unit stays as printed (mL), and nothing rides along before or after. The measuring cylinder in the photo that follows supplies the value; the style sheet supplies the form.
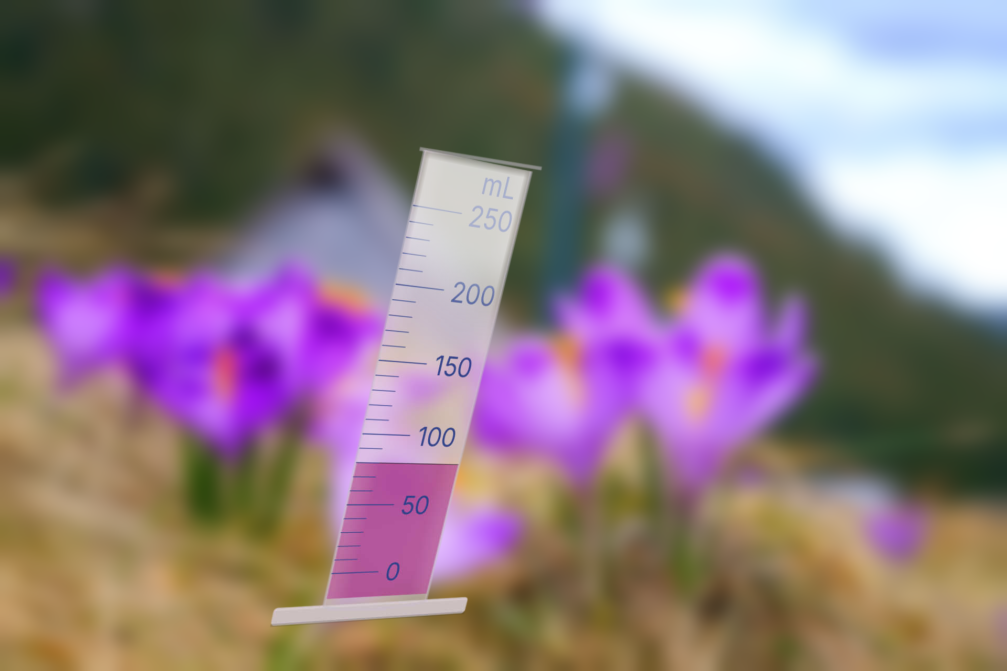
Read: {"value": 80, "unit": "mL"}
